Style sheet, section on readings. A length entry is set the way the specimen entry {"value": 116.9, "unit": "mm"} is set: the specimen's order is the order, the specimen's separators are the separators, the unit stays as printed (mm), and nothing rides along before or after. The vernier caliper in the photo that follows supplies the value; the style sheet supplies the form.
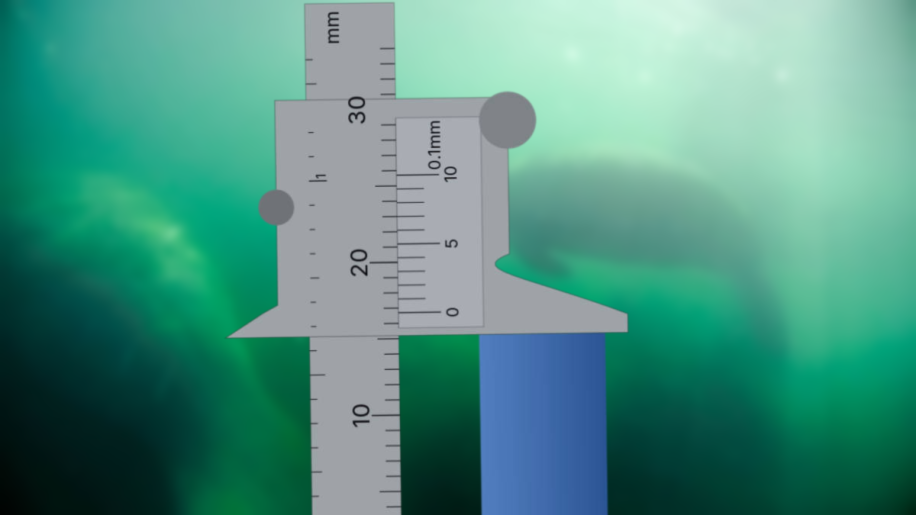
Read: {"value": 16.7, "unit": "mm"}
